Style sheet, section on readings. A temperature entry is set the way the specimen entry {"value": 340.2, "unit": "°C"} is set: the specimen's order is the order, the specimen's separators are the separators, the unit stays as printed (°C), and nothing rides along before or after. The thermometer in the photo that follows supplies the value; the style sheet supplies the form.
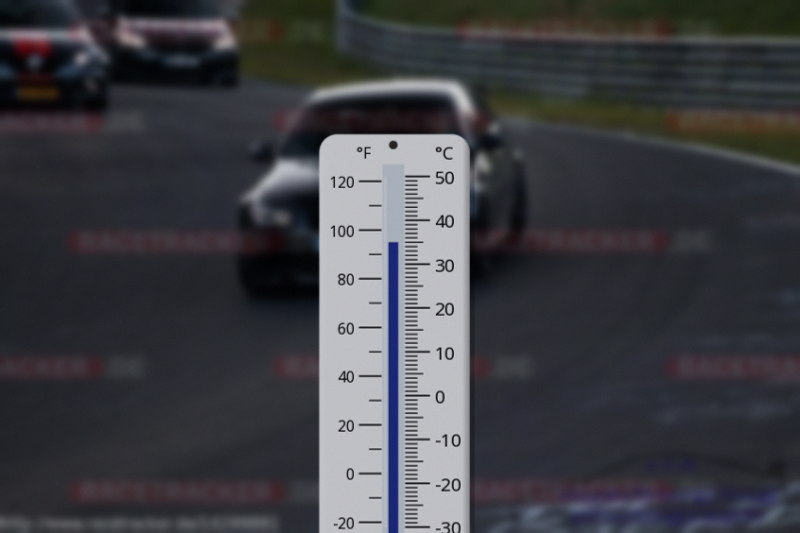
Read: {"value": 35, "unit": "°C"}
